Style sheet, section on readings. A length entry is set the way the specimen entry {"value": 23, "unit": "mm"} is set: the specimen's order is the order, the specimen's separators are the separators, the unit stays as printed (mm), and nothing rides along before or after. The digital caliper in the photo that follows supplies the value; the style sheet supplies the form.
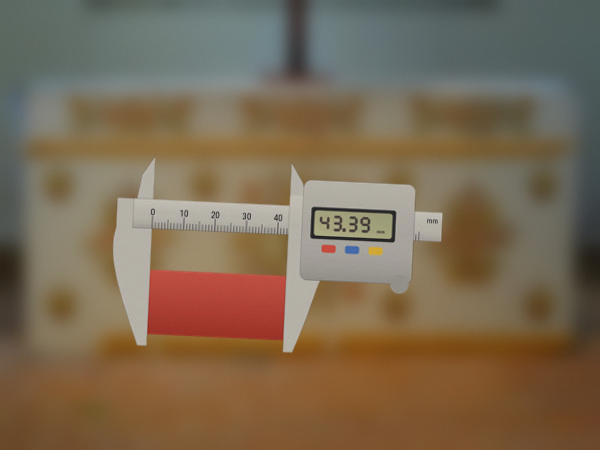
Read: {"value": 43.39, "unit": "mm"}
